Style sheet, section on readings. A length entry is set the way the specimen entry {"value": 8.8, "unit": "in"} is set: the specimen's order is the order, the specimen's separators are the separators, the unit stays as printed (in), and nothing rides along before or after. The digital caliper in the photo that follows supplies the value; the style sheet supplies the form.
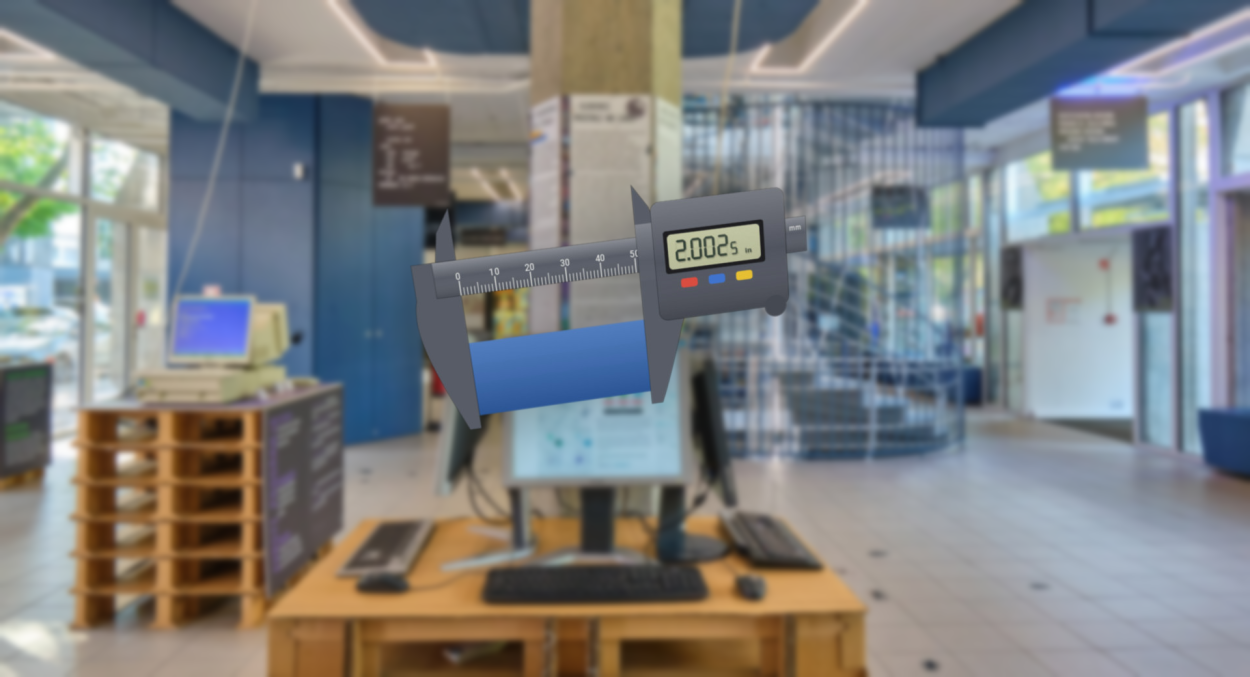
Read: {"value": 2.0025, "unit": "in"}
